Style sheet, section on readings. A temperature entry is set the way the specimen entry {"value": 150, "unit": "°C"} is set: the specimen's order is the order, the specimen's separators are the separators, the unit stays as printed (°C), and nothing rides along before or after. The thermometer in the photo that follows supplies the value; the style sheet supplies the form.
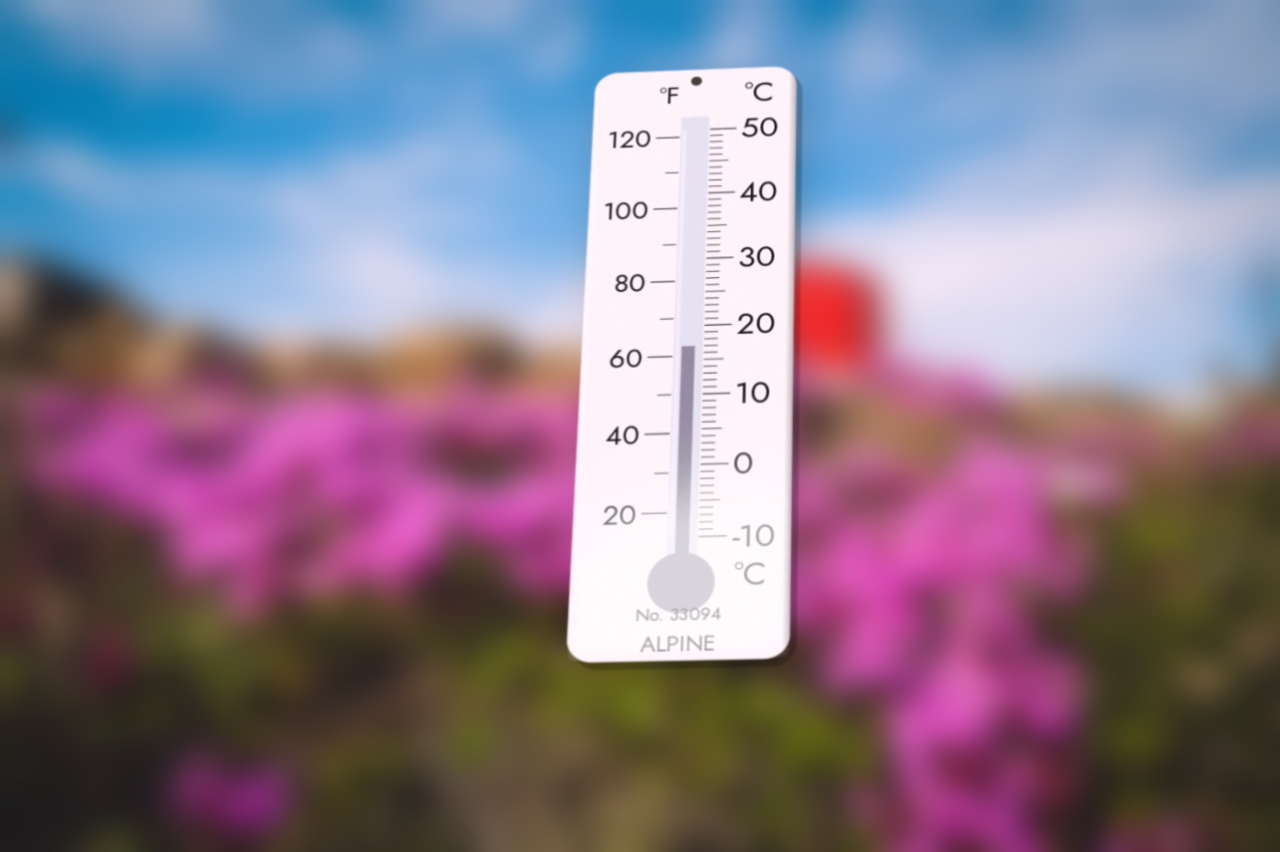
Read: {"value": 17, "unit": "°C"}
